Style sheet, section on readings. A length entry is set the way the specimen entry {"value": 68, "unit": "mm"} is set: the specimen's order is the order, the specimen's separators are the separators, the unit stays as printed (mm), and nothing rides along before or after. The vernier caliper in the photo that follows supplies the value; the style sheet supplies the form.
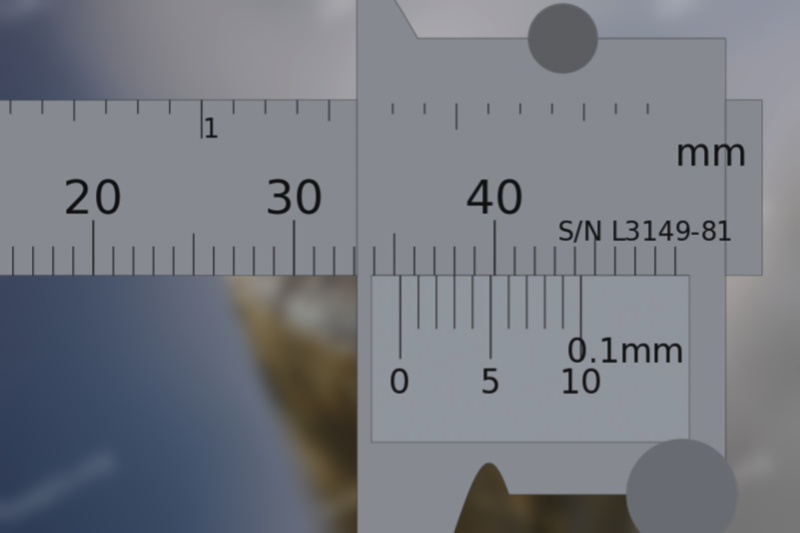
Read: {"value": 35.3, "unit": "mm"}
